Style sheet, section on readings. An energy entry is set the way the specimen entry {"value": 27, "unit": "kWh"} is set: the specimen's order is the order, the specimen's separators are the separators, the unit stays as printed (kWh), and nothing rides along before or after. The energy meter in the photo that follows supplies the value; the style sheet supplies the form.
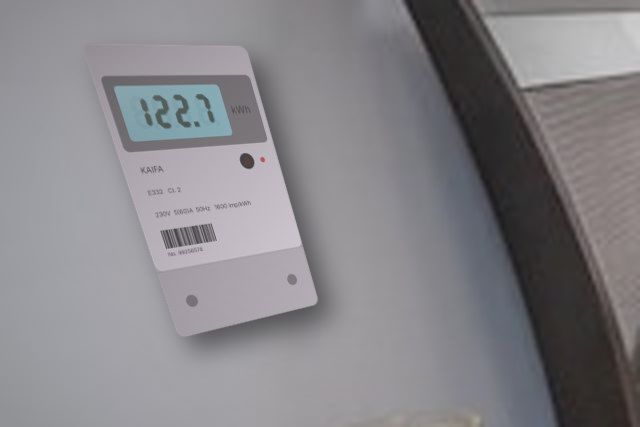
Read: {"value": 122.7, "unit": "kWh"}
